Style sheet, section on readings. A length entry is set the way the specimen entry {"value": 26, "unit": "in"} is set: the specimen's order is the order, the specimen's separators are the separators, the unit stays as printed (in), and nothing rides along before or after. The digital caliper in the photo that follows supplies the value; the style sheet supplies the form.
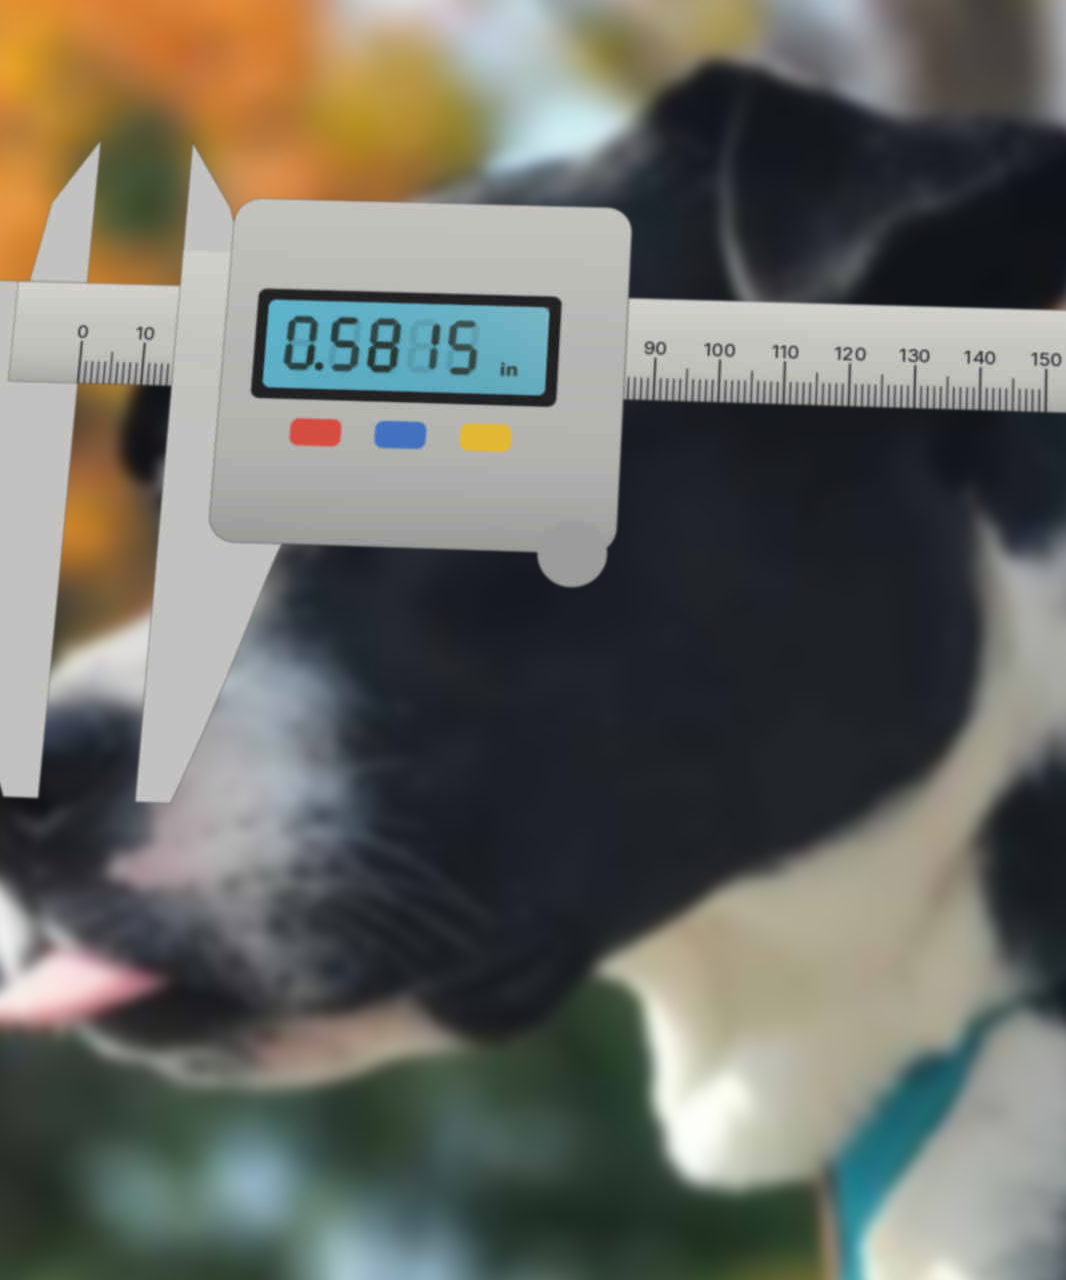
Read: {"value": 0.5815, "unit": "in"}
